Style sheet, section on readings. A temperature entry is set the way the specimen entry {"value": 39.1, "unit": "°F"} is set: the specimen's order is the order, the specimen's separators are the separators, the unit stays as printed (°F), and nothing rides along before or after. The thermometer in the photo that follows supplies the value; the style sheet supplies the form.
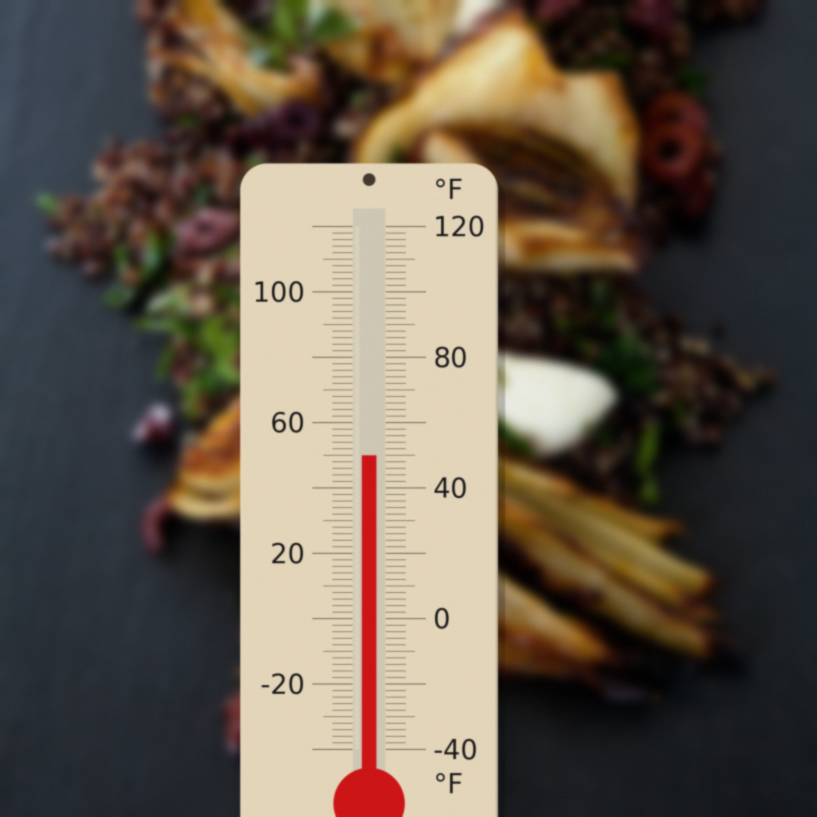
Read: {"value": 50, "unit": "°F"}
